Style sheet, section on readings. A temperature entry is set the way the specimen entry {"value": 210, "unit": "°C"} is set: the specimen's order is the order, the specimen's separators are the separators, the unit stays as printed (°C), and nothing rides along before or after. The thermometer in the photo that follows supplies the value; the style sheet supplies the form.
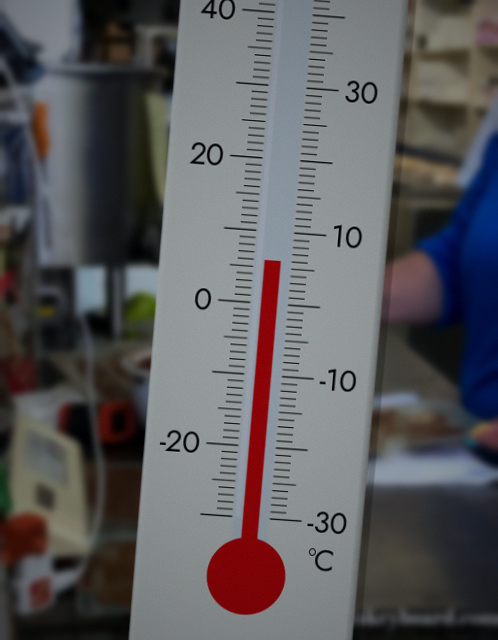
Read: {"value": 6, "unit": "°C"}
